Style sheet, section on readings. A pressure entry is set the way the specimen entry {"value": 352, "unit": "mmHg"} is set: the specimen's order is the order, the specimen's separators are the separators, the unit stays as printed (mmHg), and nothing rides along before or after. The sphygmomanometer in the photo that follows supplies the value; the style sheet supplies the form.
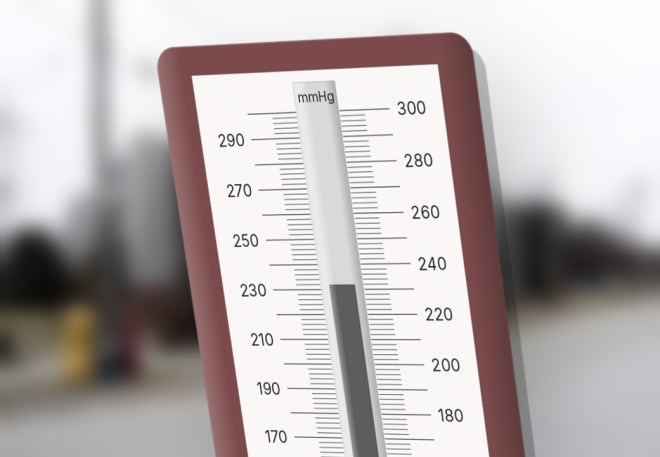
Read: {"value": 232, "unit": "mmHg"}
